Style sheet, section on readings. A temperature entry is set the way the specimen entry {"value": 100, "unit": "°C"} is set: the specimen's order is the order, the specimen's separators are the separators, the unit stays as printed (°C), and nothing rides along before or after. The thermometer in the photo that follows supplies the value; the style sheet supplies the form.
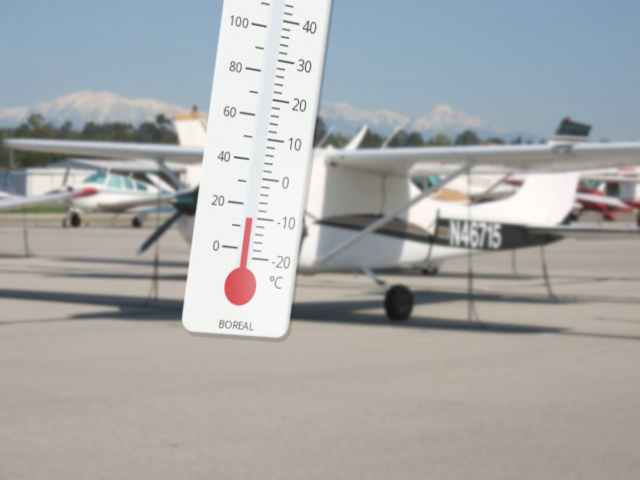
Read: {"value": -10, "unit": "°C"}
